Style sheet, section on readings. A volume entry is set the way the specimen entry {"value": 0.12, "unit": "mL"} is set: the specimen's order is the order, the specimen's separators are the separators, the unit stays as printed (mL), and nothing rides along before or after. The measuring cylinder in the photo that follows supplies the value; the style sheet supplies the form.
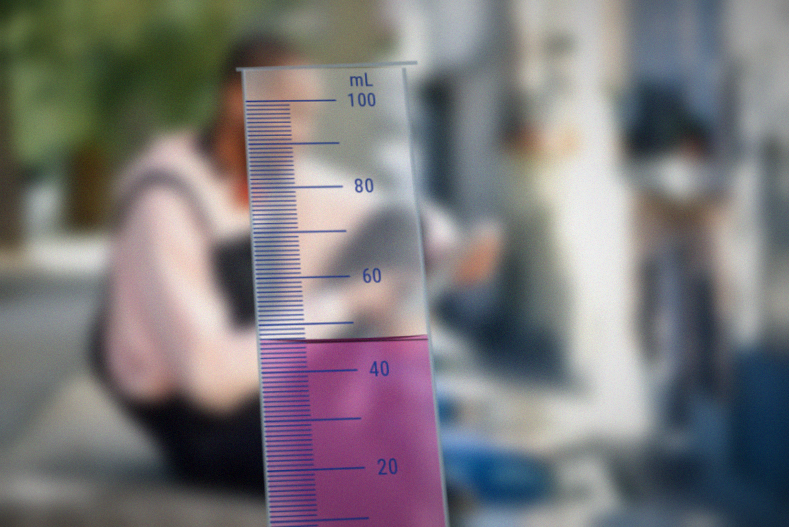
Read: {"value": 46, "unit": "mL"}
